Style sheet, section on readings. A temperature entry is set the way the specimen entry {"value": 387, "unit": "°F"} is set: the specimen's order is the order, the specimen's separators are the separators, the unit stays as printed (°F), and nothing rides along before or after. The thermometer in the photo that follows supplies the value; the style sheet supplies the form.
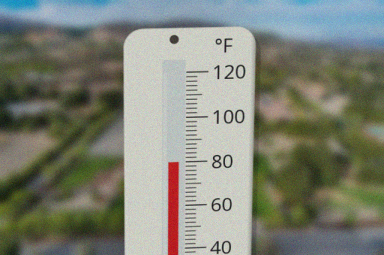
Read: {"value": 80, "unit": "°F"}
